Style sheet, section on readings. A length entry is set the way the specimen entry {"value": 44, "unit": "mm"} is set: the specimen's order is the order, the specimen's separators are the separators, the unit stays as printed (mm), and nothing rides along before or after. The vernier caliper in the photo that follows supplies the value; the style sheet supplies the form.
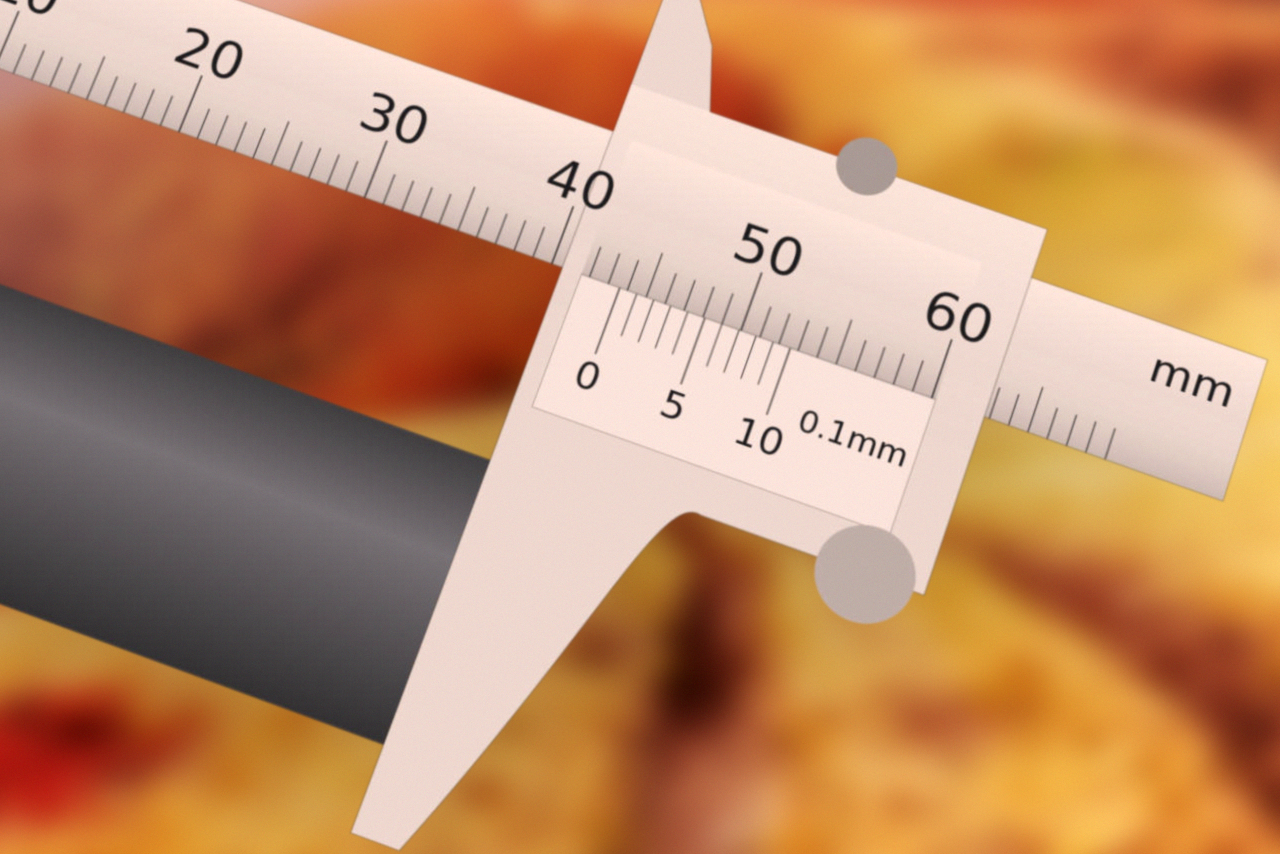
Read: {"value": 43.6, "unit": "mm"}
